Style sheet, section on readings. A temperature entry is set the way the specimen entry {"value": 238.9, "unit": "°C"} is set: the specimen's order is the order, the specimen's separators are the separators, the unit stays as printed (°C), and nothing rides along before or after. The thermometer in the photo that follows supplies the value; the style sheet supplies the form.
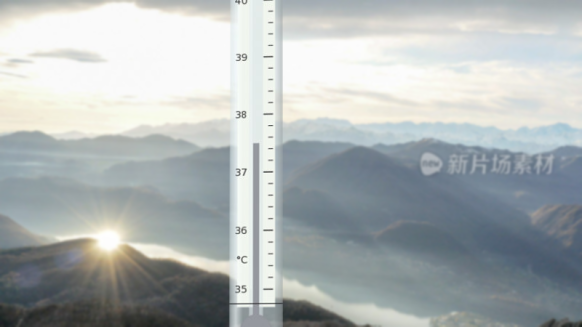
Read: {"value": 37.5, "unit": "°C"}
